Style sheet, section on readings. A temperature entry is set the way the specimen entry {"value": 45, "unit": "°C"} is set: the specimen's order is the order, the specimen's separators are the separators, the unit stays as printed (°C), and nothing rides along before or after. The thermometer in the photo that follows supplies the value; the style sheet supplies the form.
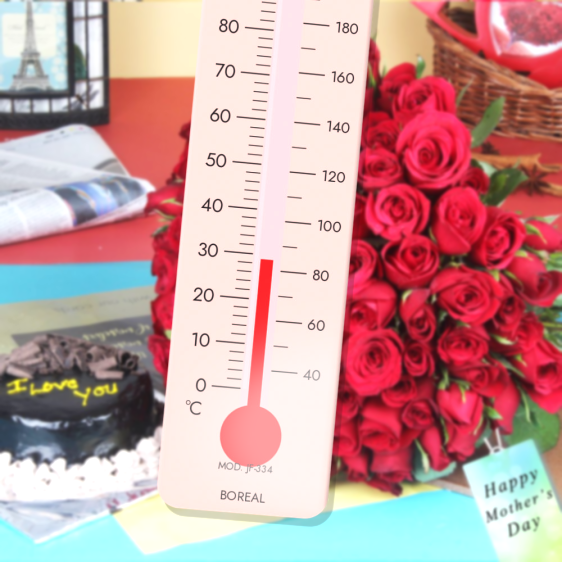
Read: {"value": 29, "unit": "°C"}
